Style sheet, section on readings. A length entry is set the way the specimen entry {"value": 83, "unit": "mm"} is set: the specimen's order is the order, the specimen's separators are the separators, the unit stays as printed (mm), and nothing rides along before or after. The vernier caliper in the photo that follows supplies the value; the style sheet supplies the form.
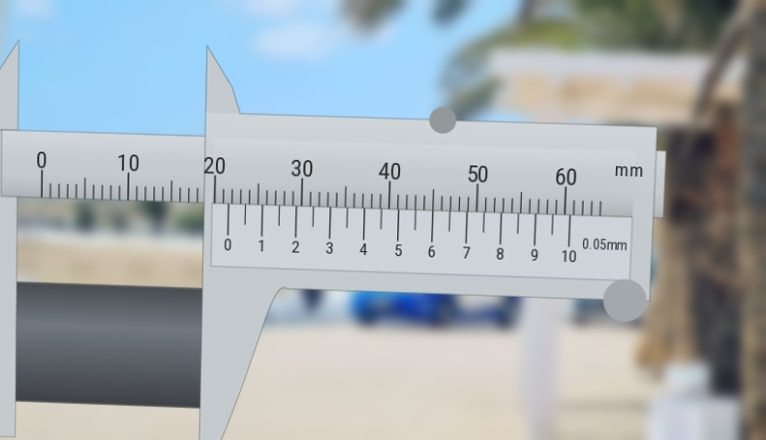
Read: {"value": 21.6, "unit": "mm"}
